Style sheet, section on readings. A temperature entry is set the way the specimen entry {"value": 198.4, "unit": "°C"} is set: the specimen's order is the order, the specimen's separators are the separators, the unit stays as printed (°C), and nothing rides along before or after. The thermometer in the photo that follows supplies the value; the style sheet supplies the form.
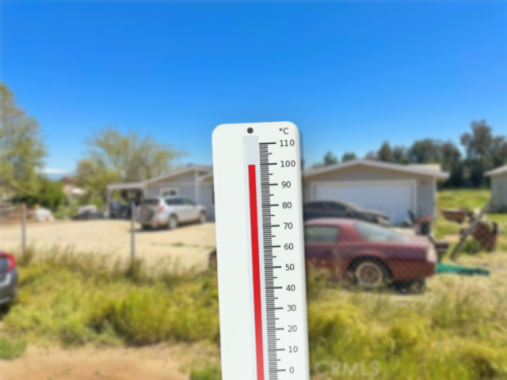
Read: {"value": 100, "unit": "°C"}
